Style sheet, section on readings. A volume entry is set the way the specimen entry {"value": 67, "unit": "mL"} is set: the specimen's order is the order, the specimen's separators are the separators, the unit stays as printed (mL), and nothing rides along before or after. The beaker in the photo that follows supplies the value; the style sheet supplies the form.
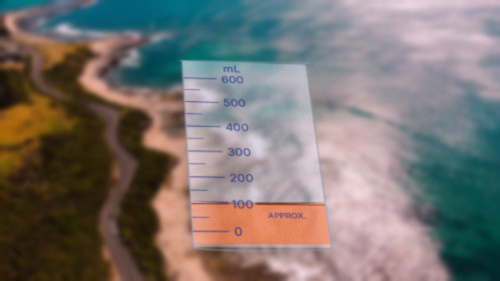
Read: {"value": 100, "unit": "mL"}
